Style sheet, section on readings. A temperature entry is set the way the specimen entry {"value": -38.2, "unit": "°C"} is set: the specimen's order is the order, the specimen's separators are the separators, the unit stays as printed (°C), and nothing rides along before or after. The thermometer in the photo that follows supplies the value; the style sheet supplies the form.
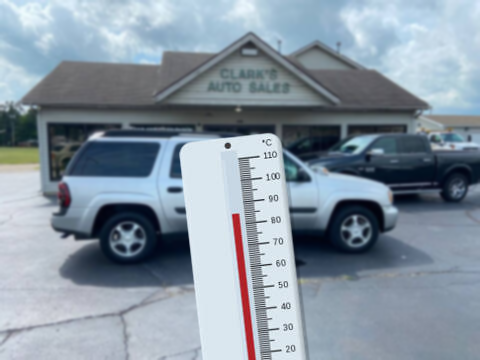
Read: {"value": 85, "unit": "°C"}
